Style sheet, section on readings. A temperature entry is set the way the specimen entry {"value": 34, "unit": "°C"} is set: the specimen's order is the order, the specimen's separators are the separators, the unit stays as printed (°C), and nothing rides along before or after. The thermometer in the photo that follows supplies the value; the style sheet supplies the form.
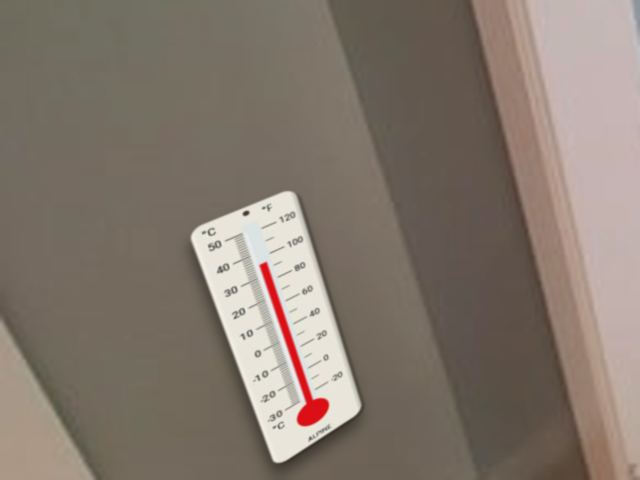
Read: {"value": 35, "unit": "°C"}
